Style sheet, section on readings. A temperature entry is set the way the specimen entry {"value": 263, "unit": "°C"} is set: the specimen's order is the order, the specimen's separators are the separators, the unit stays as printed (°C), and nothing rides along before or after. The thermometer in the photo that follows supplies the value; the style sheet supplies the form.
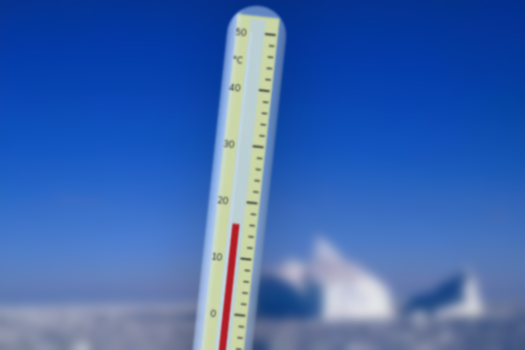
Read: {"value": 16, "unit": "°C"}
